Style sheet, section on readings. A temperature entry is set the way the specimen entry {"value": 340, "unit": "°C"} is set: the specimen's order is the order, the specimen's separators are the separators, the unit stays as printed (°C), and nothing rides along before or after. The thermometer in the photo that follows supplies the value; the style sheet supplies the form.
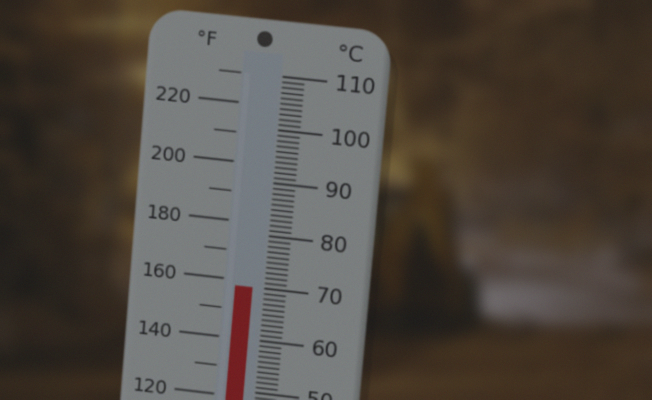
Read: {"value": 70, "unit": "°C"}
